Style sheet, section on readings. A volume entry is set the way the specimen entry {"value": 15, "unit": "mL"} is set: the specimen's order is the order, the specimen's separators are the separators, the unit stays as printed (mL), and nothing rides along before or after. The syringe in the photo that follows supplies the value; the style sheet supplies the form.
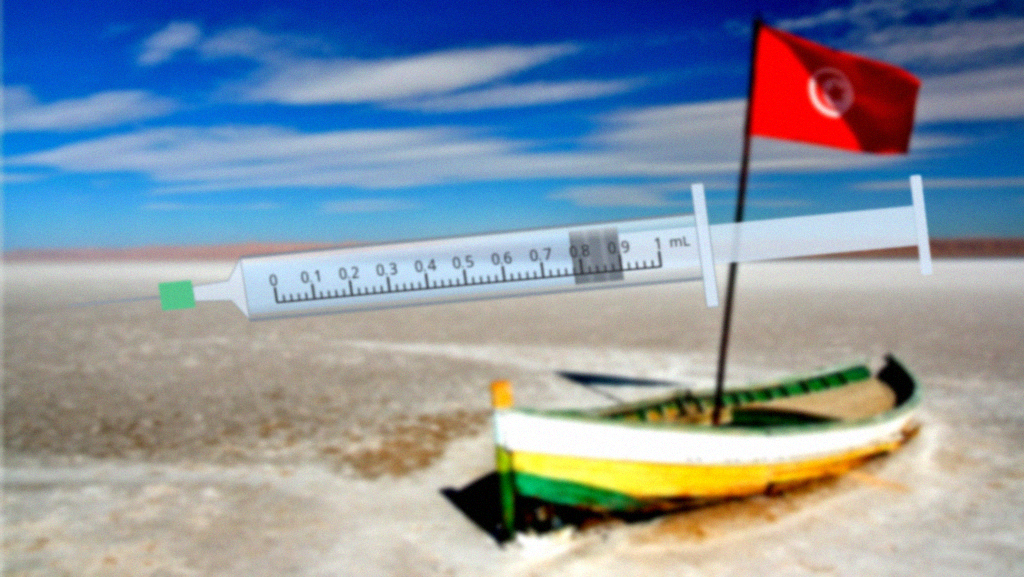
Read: {"value": 0.78, "unit": "mL"}
